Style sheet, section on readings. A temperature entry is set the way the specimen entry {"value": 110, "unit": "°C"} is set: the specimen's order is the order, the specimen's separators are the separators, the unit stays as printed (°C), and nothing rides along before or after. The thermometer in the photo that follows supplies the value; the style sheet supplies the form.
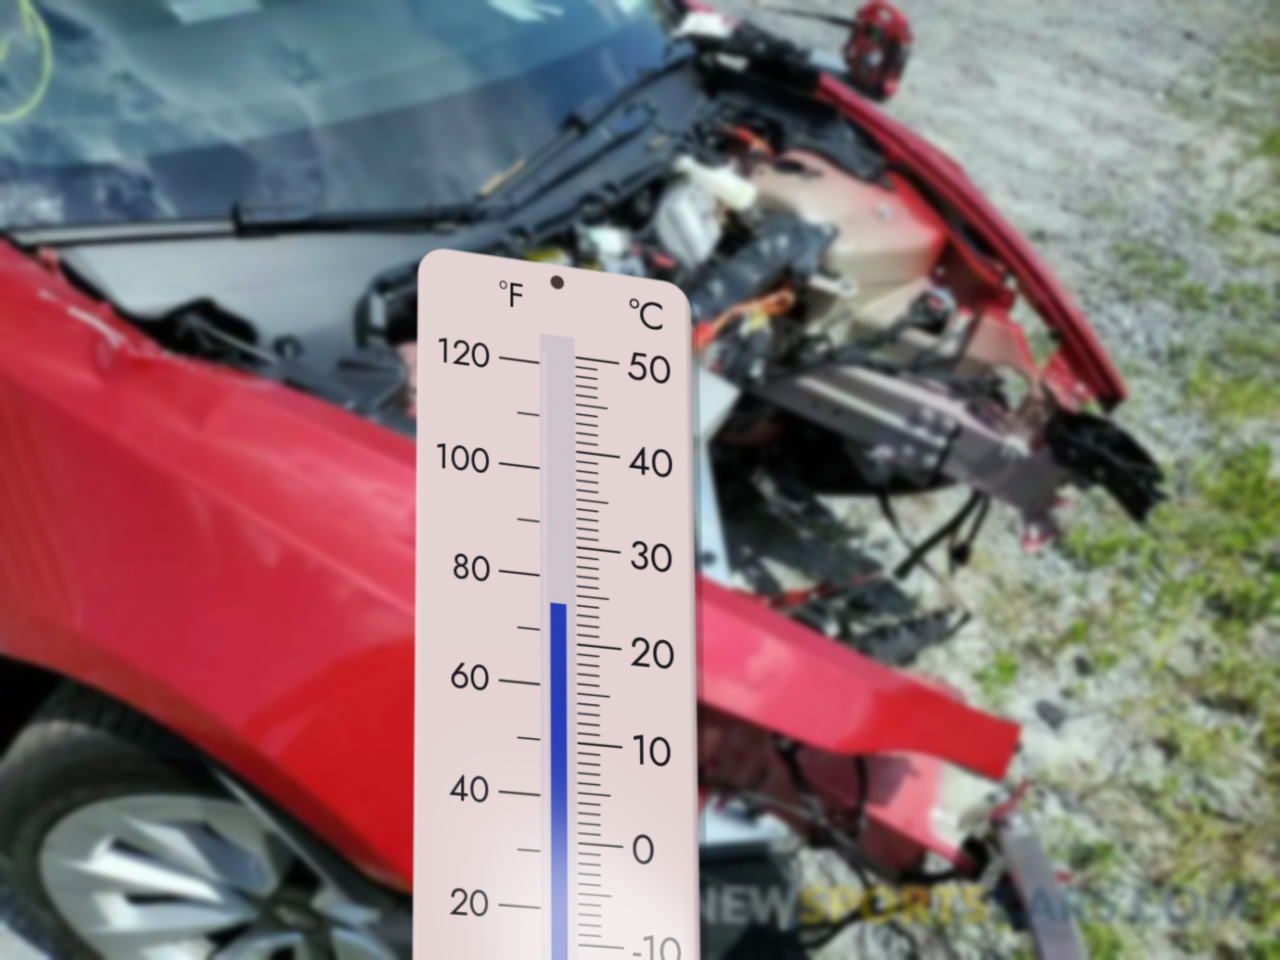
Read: {"value": 24, "unit": "°C"}
